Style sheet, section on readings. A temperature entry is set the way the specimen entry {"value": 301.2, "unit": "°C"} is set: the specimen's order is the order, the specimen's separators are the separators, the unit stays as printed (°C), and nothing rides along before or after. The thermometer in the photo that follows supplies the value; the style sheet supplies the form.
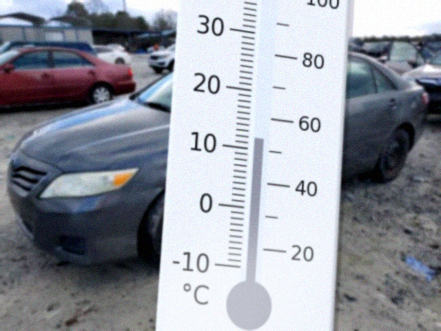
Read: {"value": 12, "unit": "°C"}
